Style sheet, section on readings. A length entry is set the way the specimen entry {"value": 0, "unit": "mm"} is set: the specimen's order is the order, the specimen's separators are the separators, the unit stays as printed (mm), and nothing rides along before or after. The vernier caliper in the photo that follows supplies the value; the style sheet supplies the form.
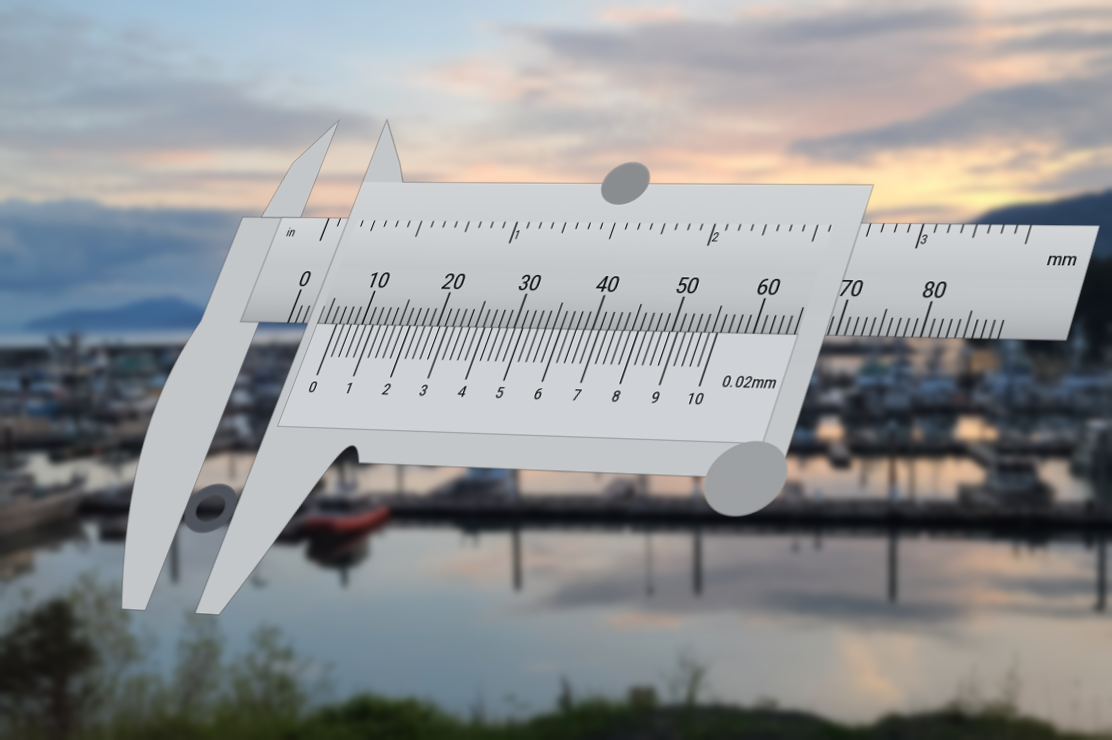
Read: {"value": 6.6, "unit": "mm"}
